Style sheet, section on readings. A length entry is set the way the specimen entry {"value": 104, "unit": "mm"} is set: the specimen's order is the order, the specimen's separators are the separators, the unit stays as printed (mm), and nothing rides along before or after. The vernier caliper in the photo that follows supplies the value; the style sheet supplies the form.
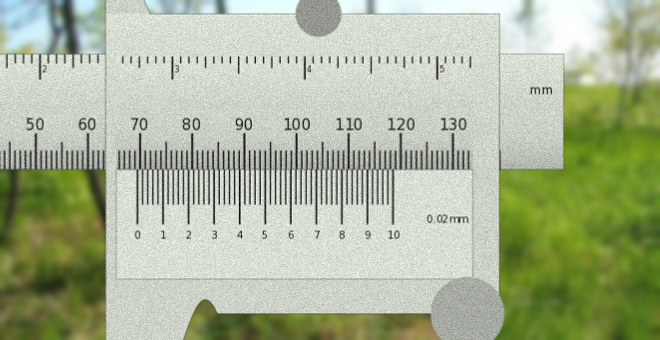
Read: {"value": 69.5, "unit": "mm"}
